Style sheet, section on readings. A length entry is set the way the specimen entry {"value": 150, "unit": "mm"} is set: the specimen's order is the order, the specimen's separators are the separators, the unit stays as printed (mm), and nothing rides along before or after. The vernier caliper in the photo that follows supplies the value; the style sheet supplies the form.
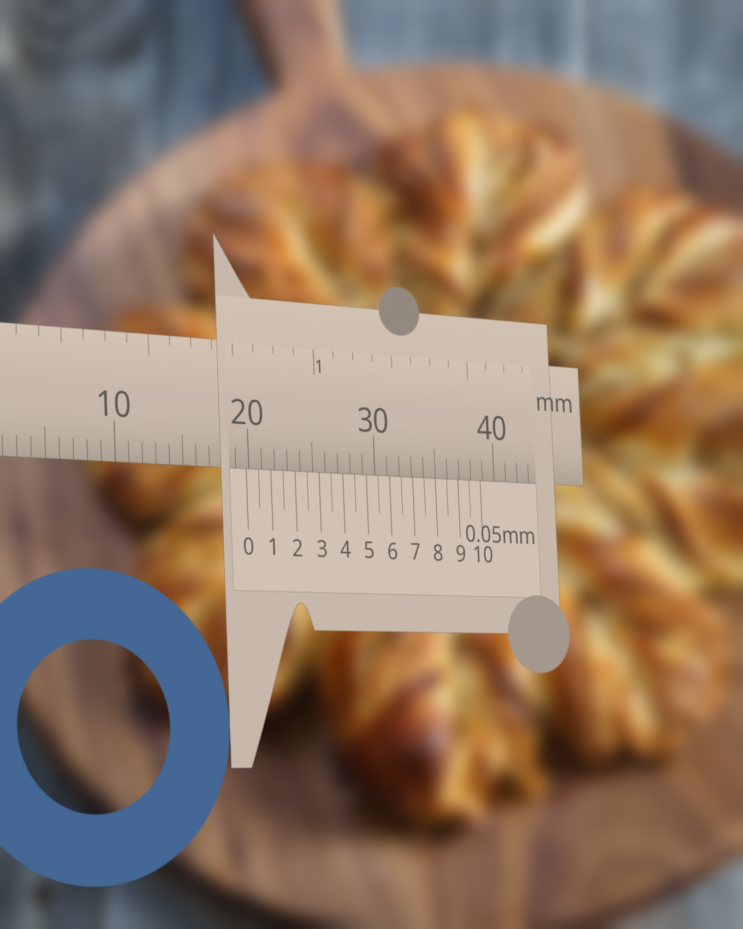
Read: {"value": 19.8, "unit": "mm"}
